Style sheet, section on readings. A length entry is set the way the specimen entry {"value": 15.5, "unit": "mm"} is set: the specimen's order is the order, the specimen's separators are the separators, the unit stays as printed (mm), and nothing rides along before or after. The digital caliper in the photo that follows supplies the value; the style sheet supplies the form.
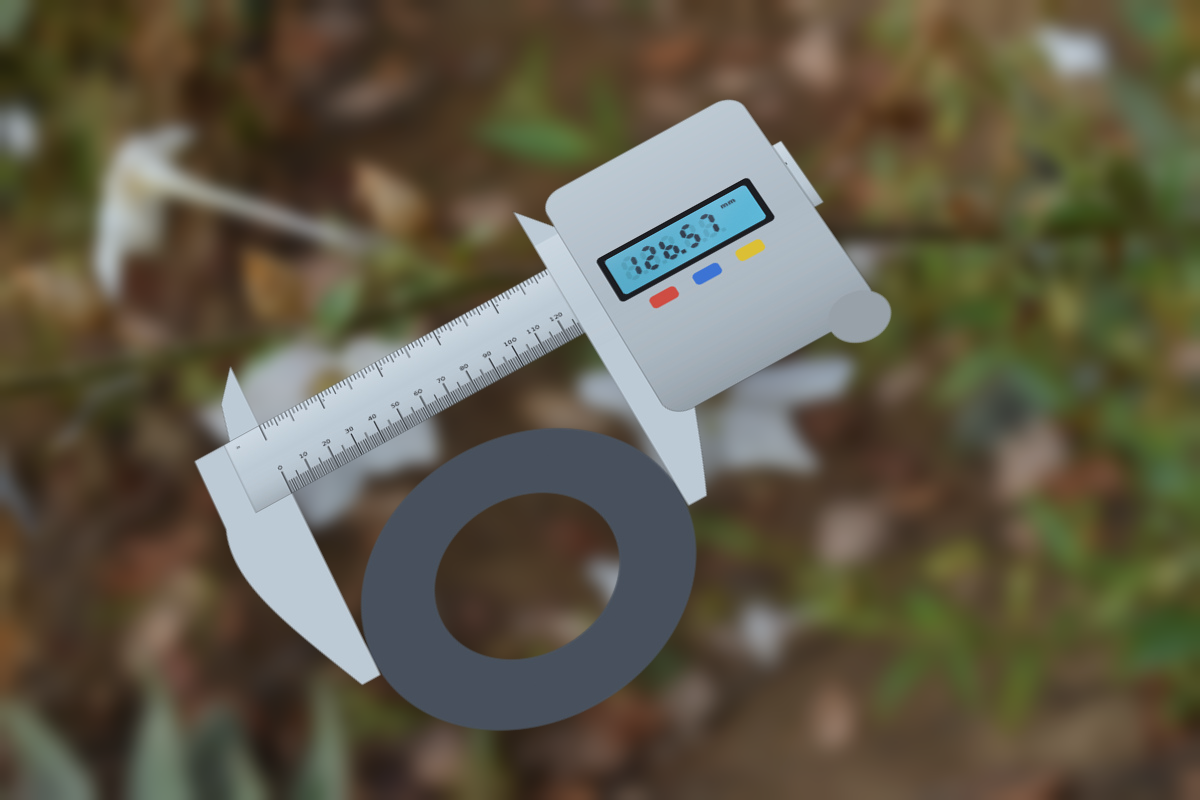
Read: {"value": 126.57, "unit": "mm"}
